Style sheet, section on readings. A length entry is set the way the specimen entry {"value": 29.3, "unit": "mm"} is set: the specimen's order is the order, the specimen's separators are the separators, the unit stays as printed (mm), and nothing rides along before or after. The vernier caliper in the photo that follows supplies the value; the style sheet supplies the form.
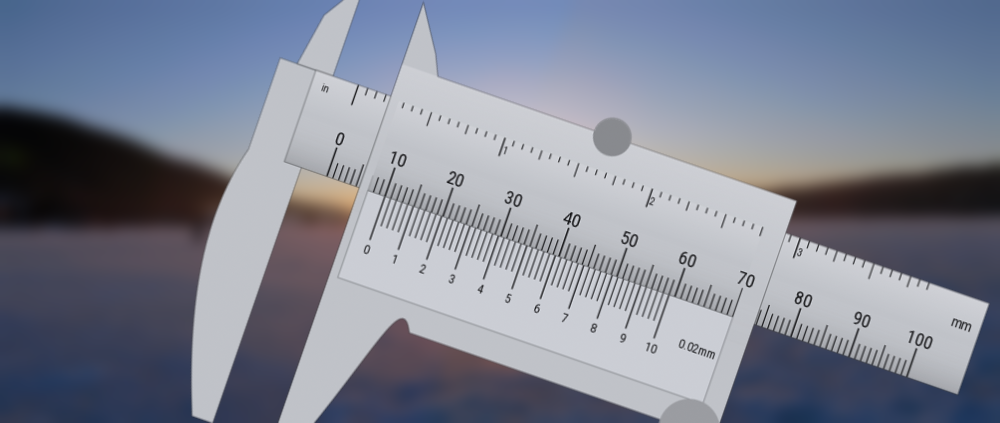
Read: {"value": 10.0, "unit": "mm"}
